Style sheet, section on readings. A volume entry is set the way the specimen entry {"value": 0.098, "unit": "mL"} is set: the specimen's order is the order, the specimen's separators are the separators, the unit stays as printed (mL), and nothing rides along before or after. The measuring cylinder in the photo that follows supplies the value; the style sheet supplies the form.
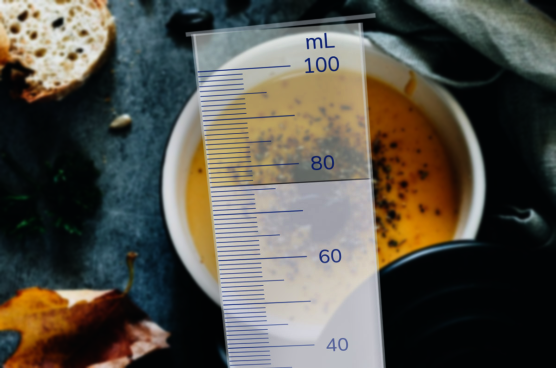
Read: {"value": 76, "unit": "mL"}
